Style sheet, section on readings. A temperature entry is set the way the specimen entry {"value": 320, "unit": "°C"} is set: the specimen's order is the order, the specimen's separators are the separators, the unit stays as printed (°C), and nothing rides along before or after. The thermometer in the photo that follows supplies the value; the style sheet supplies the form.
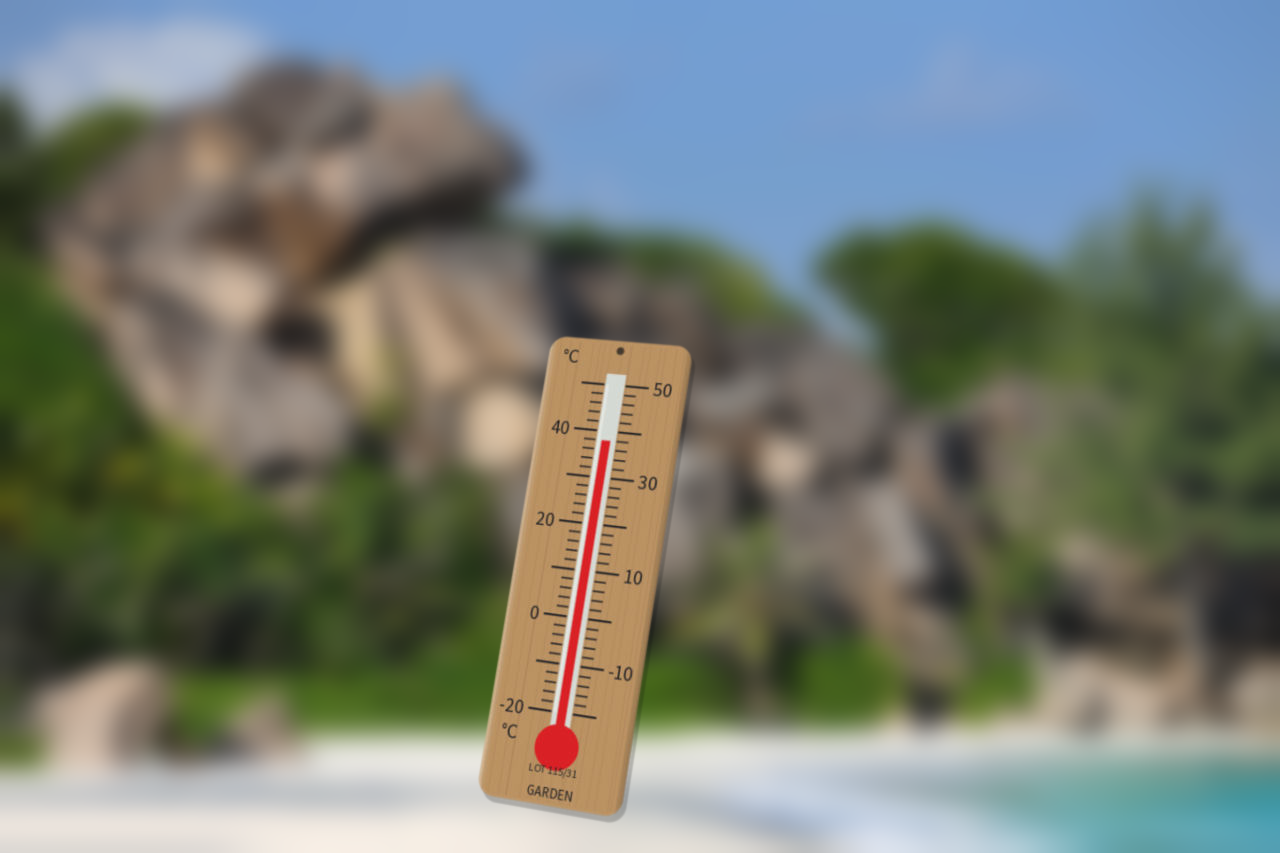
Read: {"value": 38, "unit": "°C"}
